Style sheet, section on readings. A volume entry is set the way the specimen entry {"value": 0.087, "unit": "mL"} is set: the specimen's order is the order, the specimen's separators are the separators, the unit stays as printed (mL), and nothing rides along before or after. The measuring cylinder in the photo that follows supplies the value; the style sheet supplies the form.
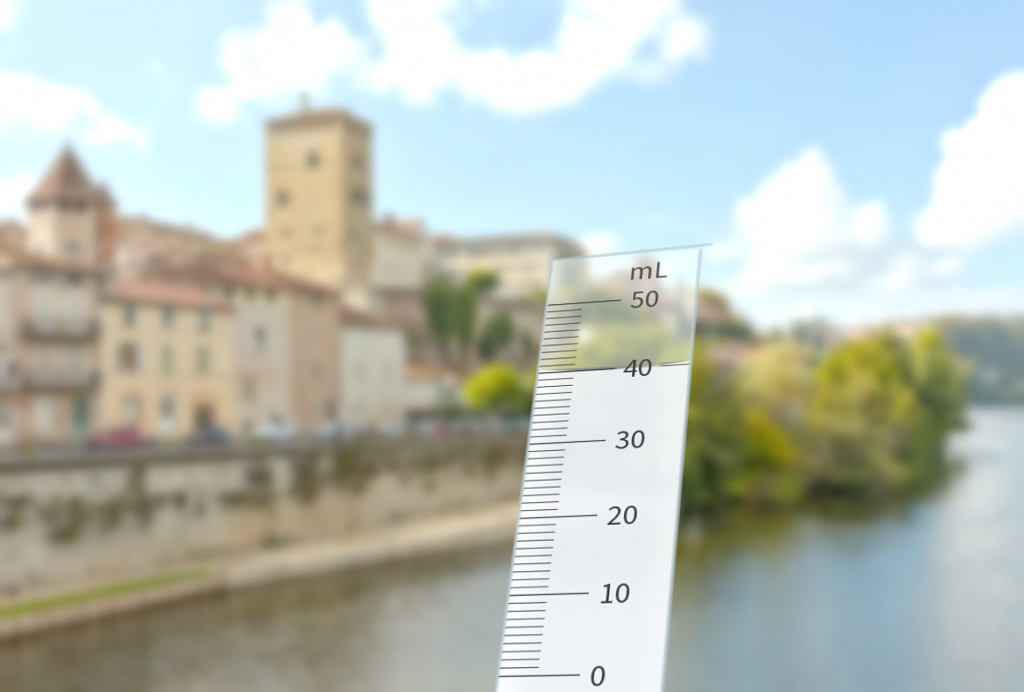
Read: {"value": 40, "unit": "mL"}
